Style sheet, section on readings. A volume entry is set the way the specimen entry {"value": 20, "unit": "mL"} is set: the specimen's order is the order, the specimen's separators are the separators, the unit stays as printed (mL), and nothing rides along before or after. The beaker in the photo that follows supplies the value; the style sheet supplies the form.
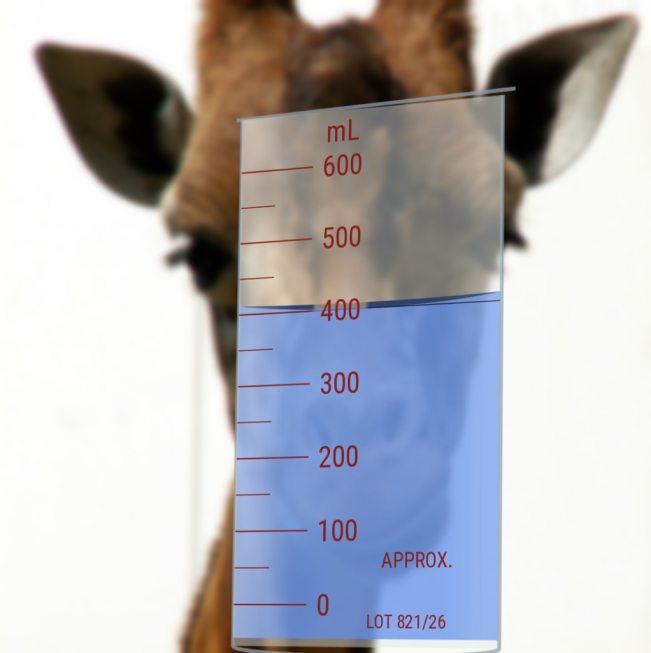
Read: {"value": 400, "unit": "mL"}
